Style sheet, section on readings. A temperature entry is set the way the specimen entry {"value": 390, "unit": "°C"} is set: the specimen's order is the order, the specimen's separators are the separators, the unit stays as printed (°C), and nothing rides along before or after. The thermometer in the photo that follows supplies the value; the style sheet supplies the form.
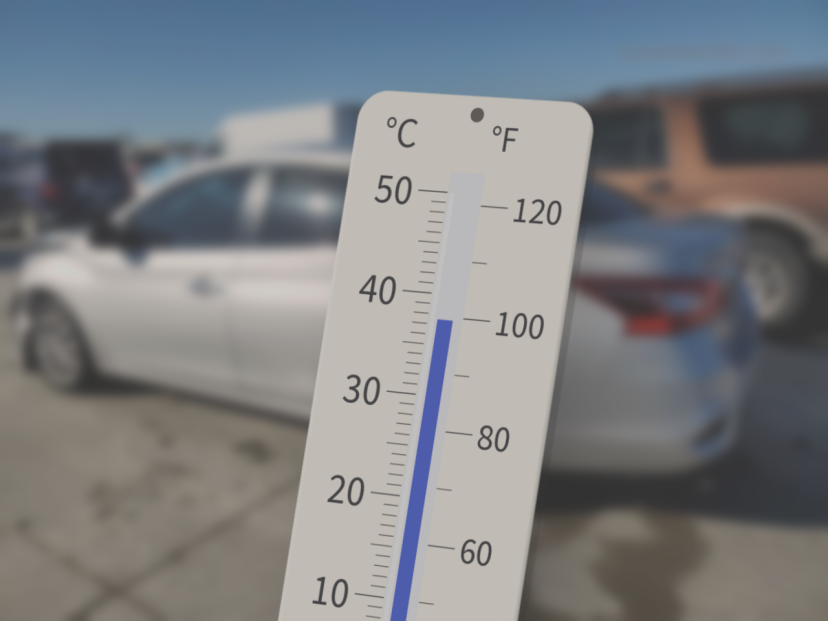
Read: {"value": 37.5, "unit": "°C"}
